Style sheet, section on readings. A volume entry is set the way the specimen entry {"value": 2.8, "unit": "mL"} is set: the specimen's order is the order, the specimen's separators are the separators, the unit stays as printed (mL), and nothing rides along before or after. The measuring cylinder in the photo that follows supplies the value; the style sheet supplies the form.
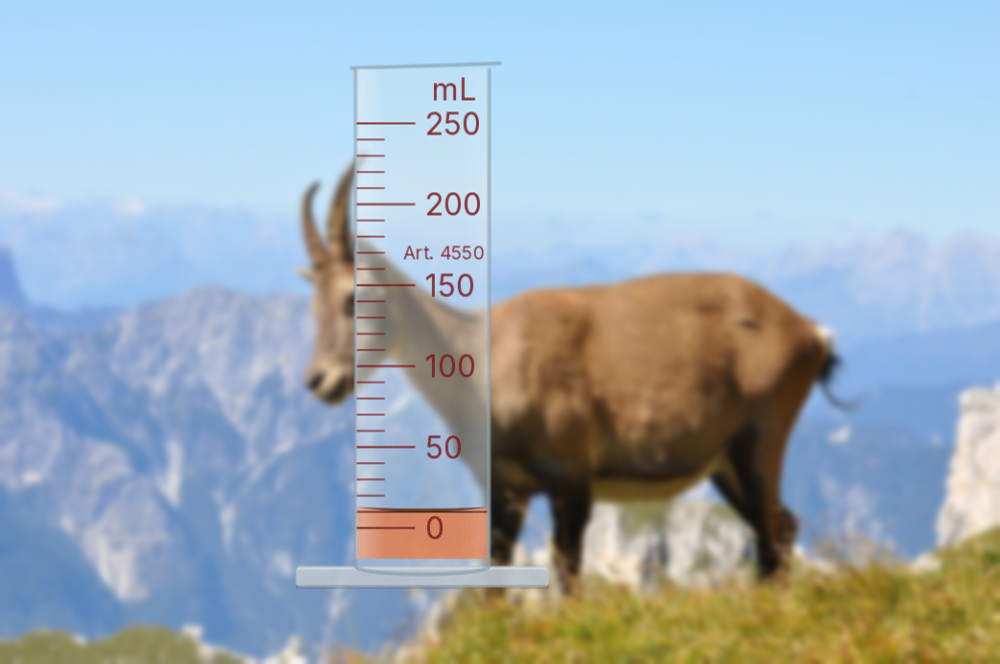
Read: {"value": 10, "unit": "mL"}
